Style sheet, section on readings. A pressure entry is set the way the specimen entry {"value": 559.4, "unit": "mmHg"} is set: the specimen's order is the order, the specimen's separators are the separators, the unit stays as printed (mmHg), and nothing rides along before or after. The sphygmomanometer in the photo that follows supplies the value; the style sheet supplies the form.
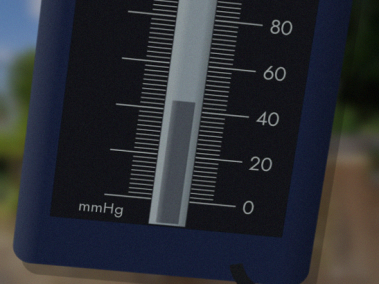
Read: {"value": 44, "unit": "mmHg"}
